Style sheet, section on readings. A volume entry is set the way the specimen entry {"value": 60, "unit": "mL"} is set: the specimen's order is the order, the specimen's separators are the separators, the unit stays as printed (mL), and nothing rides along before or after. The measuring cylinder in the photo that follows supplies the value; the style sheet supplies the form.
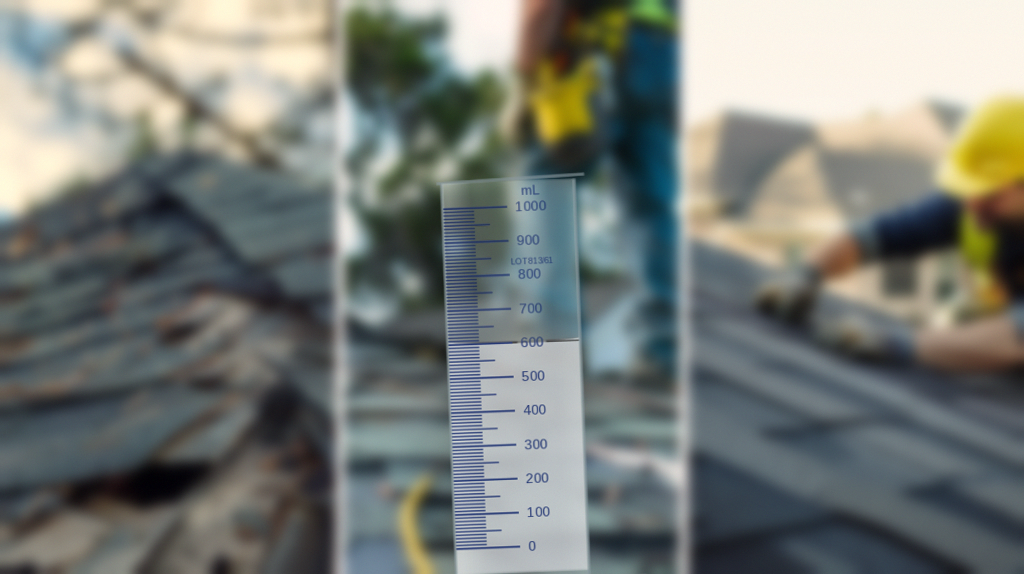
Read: {"value": 600, "unit": "mL"}
